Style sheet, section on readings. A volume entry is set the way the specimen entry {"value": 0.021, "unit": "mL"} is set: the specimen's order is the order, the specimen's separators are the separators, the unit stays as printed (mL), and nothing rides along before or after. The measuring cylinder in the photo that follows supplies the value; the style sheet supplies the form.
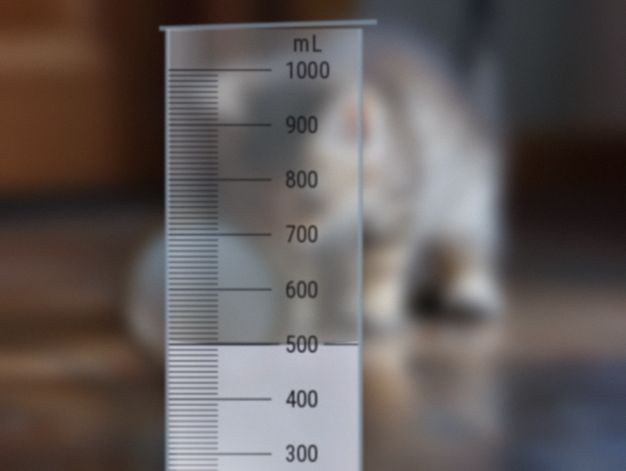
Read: {"value": 500, "unit": "mL"}
